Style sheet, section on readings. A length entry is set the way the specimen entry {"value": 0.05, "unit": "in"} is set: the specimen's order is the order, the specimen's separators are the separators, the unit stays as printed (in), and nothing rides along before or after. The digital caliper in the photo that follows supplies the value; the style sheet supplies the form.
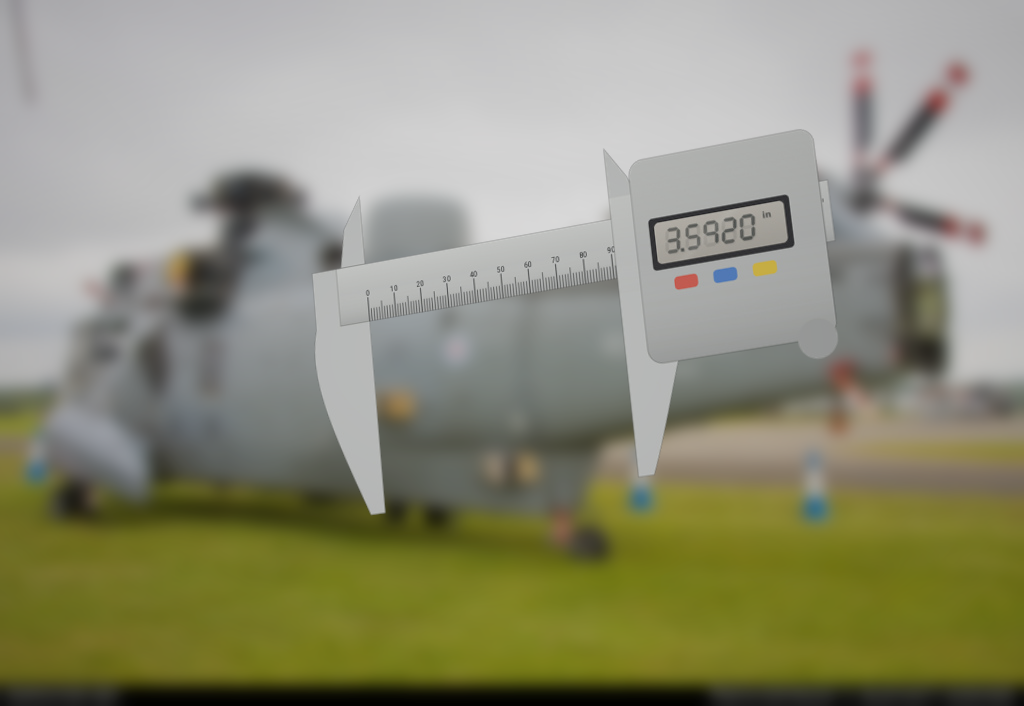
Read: {"value": 3.5920, "unit": "in"}
